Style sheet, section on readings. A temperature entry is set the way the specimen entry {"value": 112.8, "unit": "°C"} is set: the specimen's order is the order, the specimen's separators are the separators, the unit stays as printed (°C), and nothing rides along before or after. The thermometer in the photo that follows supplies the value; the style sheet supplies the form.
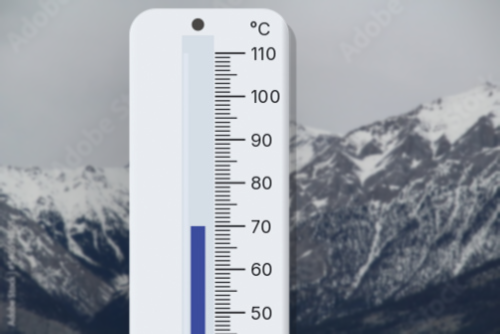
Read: {"value": 70, "unit": "°C"}
